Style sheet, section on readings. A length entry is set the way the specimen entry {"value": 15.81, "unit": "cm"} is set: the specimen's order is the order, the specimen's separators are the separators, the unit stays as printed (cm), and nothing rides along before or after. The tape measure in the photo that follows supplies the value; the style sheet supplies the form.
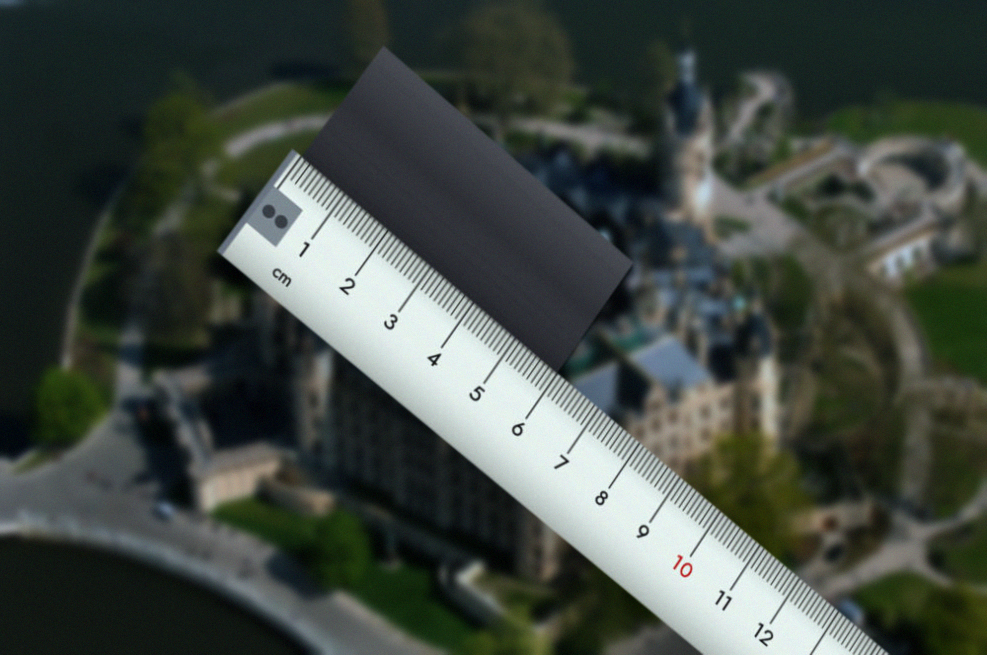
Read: {"value": 6, "unit": "cm"}
